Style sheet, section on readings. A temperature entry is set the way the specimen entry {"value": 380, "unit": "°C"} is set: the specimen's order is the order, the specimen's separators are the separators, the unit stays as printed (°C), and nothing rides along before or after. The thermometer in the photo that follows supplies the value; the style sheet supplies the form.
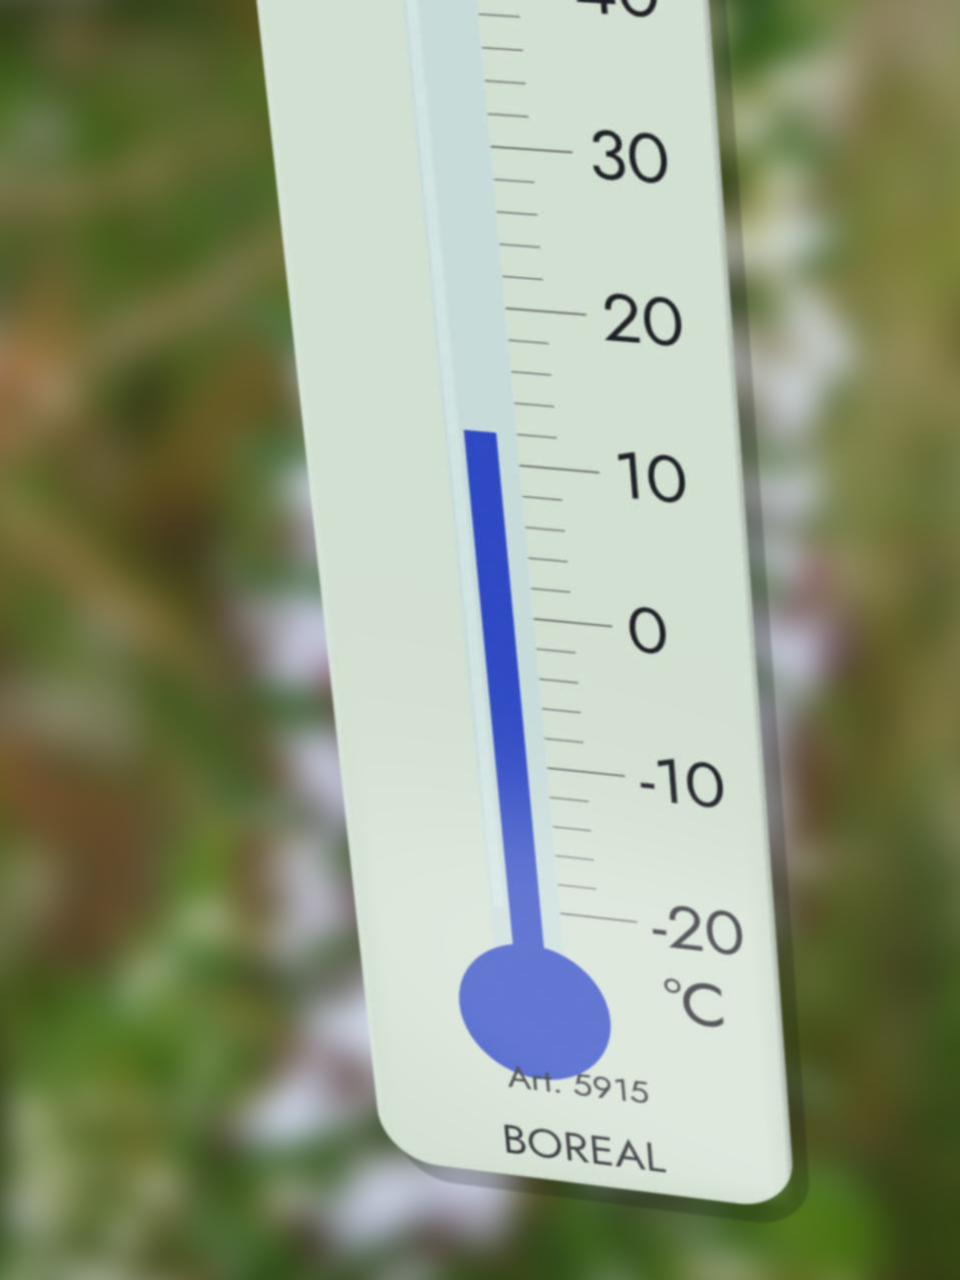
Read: {"value": 12, "unit": "°C"}
